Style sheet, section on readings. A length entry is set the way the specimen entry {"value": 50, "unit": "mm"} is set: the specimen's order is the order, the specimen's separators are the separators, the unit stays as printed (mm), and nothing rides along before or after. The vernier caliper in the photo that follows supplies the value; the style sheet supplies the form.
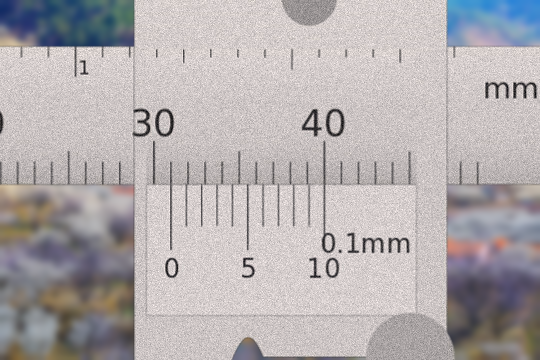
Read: {"value": 31.0, "unit": "mm"}
